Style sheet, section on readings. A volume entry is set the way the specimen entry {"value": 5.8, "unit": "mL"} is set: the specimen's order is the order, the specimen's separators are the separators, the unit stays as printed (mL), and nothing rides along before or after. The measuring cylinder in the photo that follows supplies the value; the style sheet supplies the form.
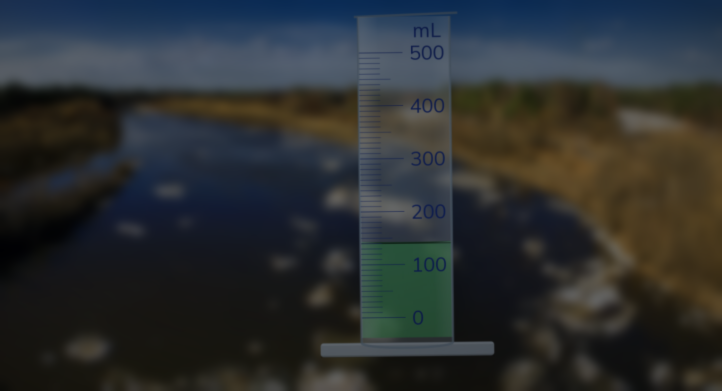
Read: {"value": 140, "unit": "mL"}
